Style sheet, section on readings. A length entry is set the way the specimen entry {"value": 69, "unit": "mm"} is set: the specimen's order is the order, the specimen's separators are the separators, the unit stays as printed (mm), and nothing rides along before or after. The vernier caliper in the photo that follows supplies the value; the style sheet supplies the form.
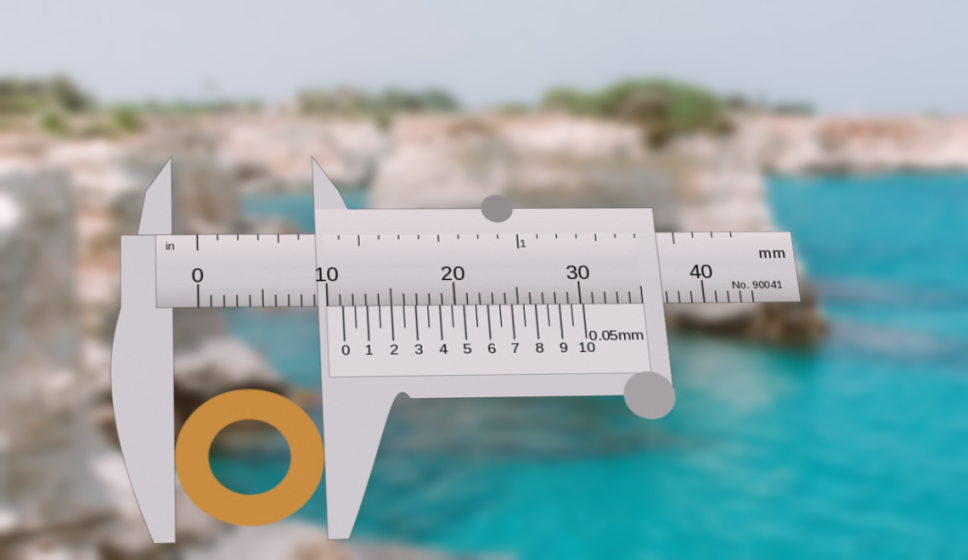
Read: {"value": 11.2, "unit": "mm"}
